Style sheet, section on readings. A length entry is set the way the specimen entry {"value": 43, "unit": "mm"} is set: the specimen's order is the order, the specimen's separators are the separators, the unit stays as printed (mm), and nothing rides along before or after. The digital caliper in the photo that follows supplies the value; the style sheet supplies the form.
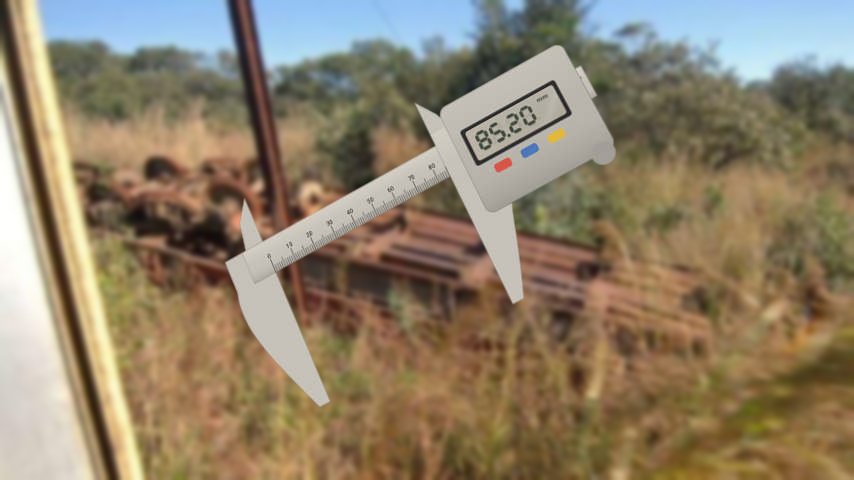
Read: {"value": 85.20, "unit": "mm"}
